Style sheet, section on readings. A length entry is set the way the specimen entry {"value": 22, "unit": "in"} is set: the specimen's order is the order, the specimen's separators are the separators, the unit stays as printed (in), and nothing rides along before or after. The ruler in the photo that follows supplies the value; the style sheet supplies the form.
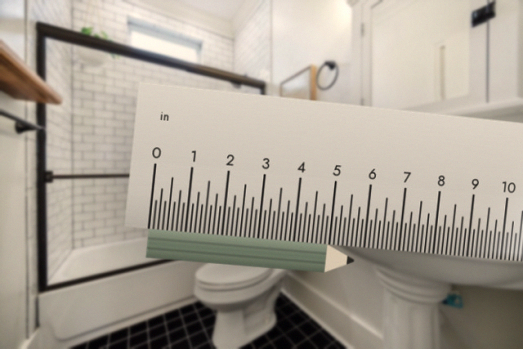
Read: {"value": 5.75, "unit": "in"}
